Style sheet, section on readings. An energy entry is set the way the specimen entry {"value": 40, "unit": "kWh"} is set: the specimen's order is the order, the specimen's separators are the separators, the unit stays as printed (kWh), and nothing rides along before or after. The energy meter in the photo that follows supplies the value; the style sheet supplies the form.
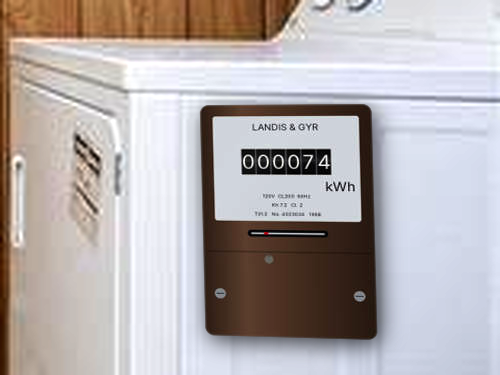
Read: {"value": 74, "unit": "kWh"}
